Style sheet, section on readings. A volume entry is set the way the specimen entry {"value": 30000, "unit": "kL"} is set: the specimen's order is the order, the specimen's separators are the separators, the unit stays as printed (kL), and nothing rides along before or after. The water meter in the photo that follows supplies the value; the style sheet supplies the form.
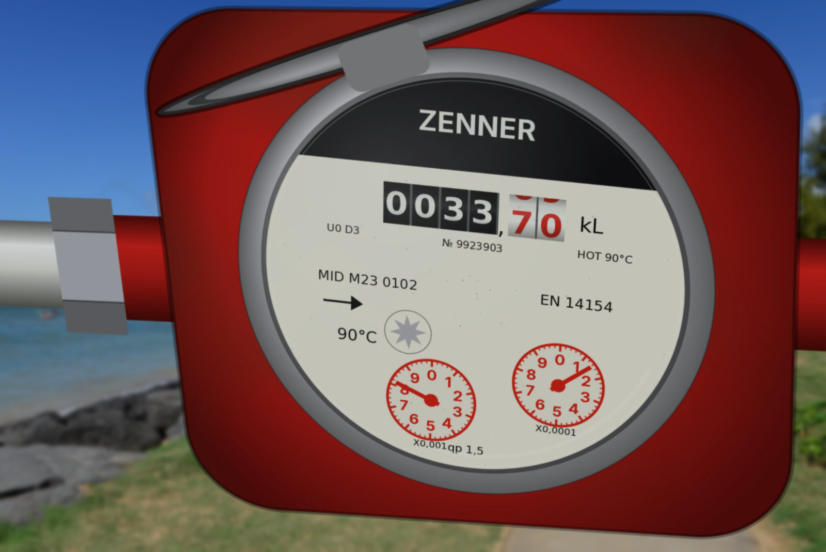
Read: {"value": 33.6981, "unit": "kL"}
